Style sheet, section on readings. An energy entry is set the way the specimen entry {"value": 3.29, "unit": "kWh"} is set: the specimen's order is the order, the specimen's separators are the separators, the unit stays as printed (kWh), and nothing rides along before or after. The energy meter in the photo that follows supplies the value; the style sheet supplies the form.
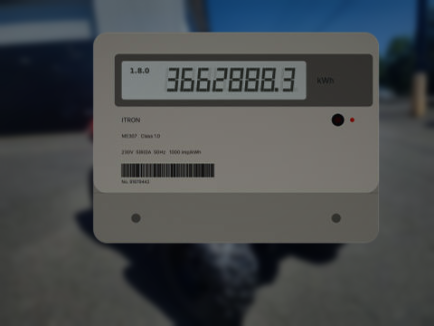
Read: {"value": 3662888.3, "unit": "kWh"}
